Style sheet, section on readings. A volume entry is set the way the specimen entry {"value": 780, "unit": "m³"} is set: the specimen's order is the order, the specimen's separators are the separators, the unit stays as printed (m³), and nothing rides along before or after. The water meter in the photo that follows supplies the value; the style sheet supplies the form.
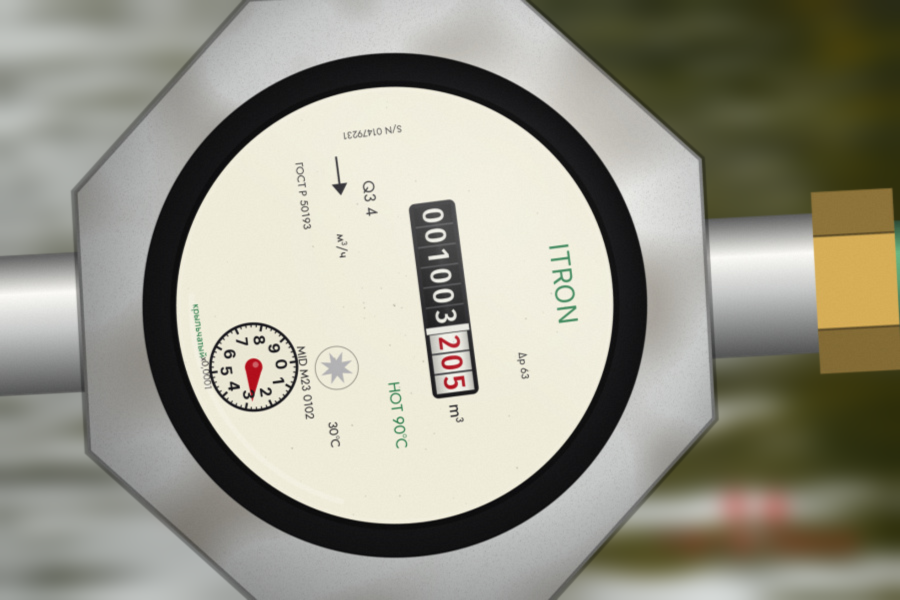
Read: {"value": 1003.2052, "unit": "m³"}
